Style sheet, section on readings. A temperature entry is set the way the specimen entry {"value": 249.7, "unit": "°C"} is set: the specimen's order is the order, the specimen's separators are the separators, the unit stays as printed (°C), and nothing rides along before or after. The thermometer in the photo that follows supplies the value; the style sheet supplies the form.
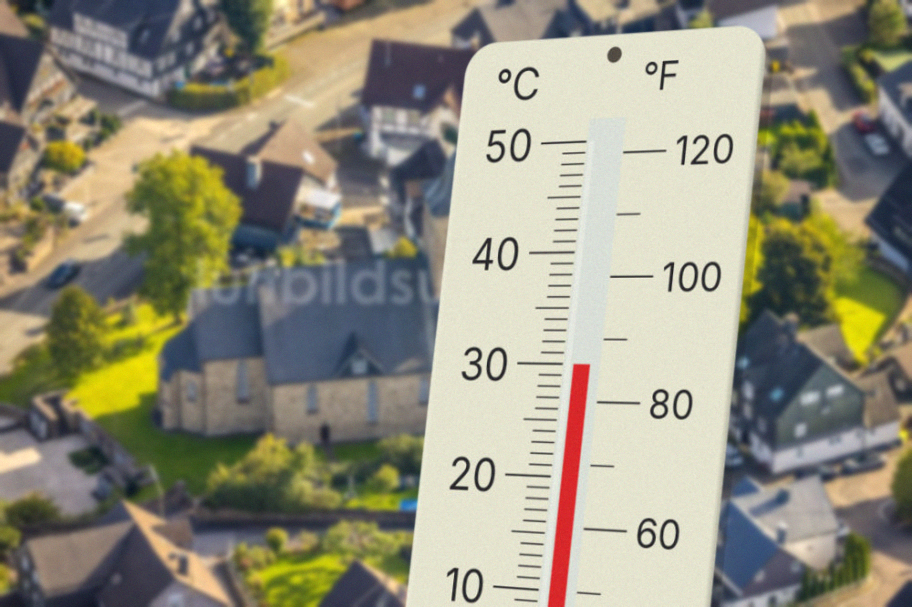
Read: {"value": 30, "unit": "°C"}
